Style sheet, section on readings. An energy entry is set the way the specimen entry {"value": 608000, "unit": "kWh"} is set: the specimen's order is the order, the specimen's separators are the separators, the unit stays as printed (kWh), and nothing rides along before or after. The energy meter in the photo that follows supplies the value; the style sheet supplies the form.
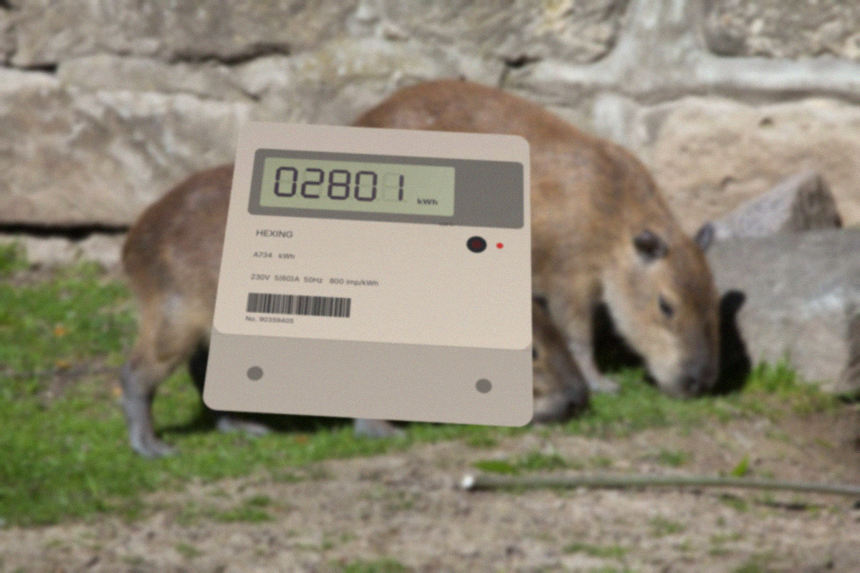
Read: {"value": 2801, "unit": "kWh"}
